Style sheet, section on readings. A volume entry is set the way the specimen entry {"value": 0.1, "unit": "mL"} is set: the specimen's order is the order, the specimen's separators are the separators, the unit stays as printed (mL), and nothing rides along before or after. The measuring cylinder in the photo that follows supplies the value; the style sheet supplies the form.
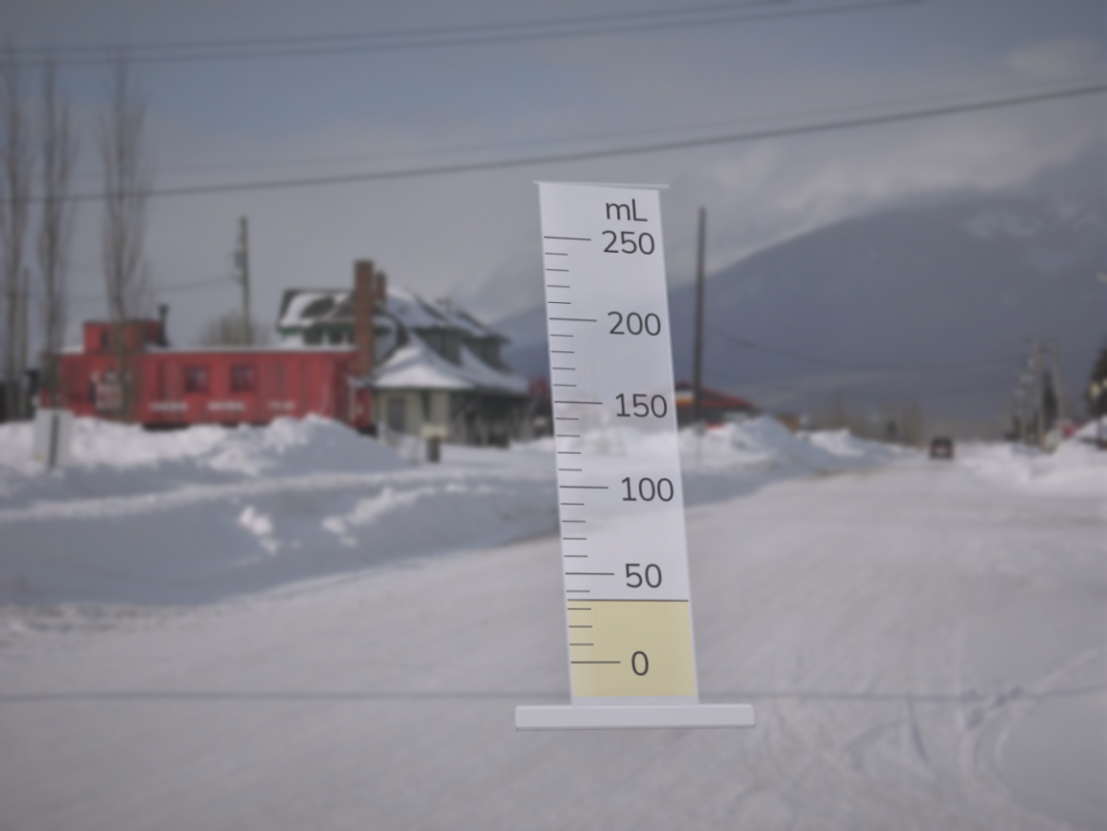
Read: {"value": 35, "unit": "mL"}
